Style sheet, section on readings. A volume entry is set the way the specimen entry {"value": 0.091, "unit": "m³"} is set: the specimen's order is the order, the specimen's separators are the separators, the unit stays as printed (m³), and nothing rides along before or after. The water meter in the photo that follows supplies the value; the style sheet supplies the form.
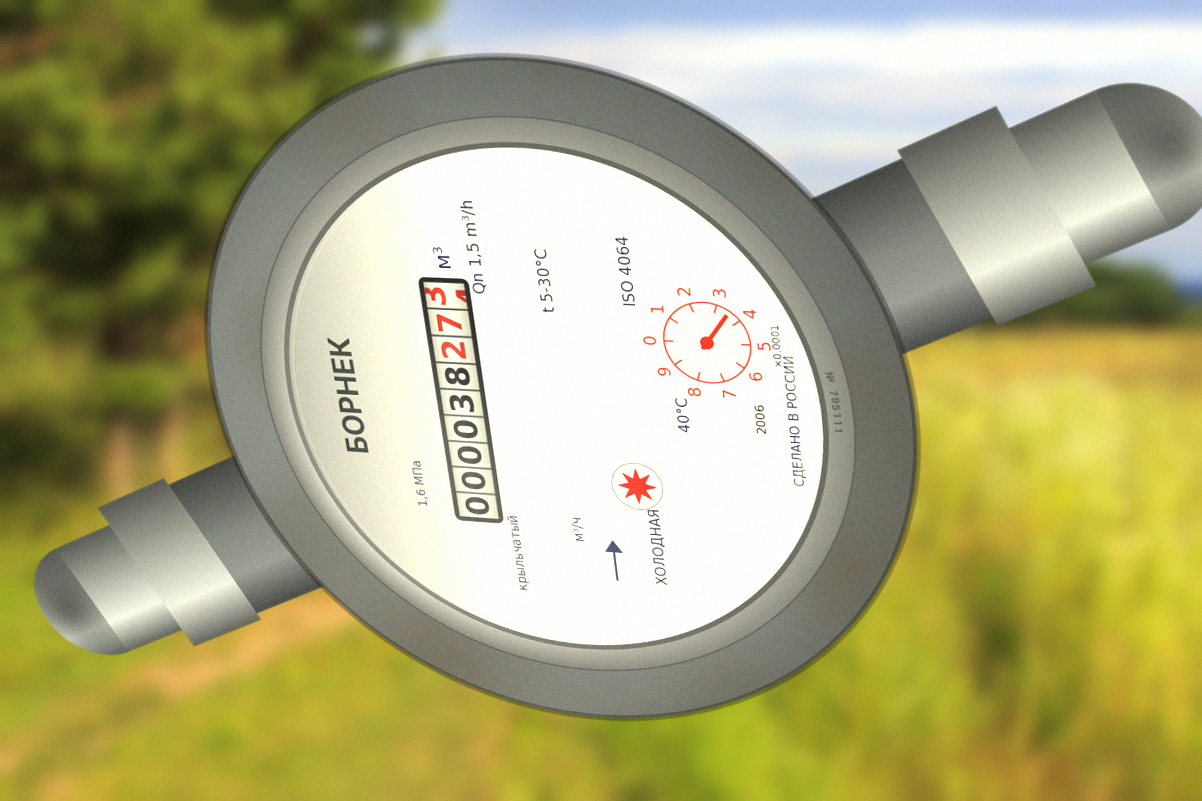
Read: {"value": 38.2733, "unit": "m³"}
